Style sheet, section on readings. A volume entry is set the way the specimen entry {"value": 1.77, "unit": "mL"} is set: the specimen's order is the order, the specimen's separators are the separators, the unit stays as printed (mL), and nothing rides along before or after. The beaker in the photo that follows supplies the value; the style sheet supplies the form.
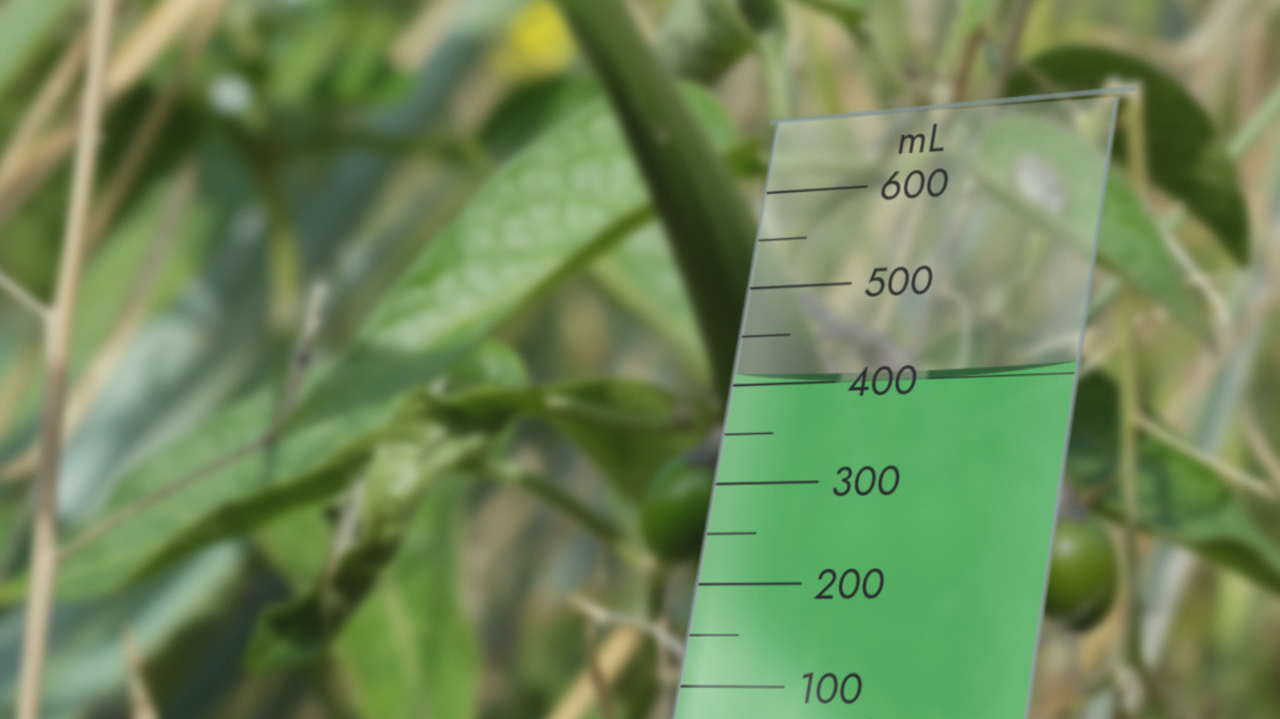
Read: {"value": 400, "unit": "mL"}
